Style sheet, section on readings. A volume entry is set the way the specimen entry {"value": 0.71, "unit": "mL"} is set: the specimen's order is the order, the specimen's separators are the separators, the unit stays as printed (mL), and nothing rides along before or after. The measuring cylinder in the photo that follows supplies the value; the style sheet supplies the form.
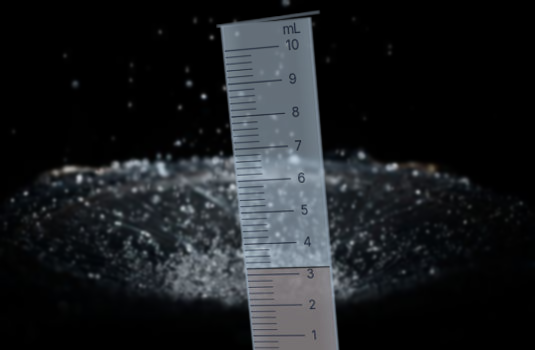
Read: {"value": 3.2, "unit": "mL"}
